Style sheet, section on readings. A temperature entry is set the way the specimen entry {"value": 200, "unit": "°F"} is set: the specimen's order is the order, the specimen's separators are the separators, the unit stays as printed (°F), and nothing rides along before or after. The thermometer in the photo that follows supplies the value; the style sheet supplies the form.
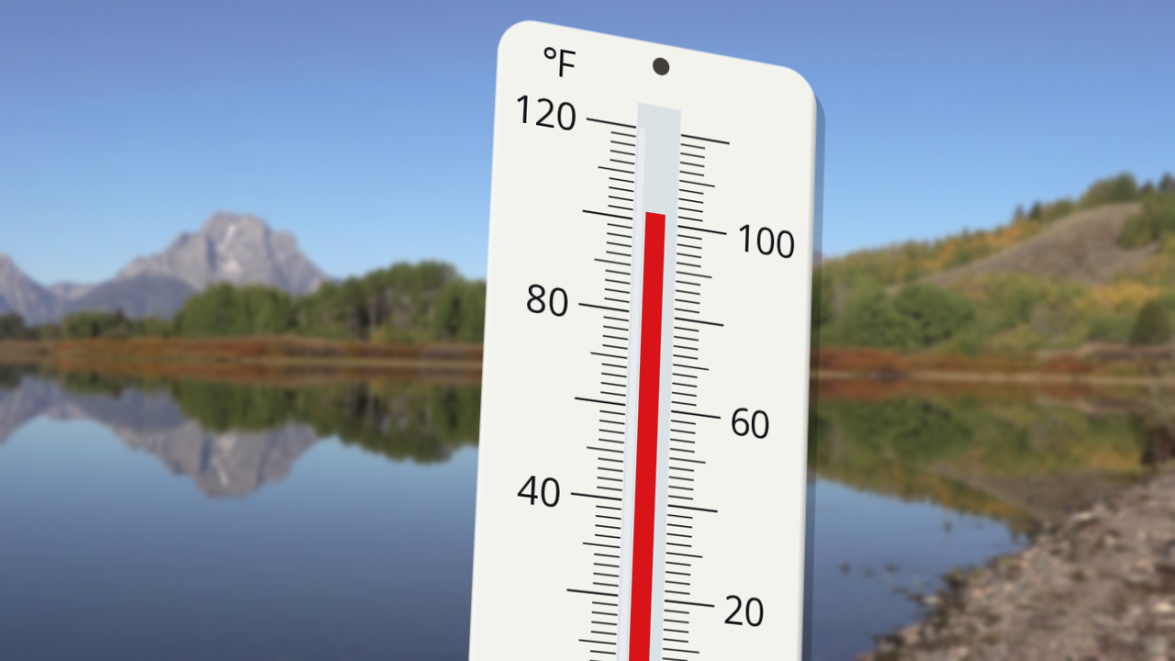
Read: {"value": 102, "unit": "°F"}
